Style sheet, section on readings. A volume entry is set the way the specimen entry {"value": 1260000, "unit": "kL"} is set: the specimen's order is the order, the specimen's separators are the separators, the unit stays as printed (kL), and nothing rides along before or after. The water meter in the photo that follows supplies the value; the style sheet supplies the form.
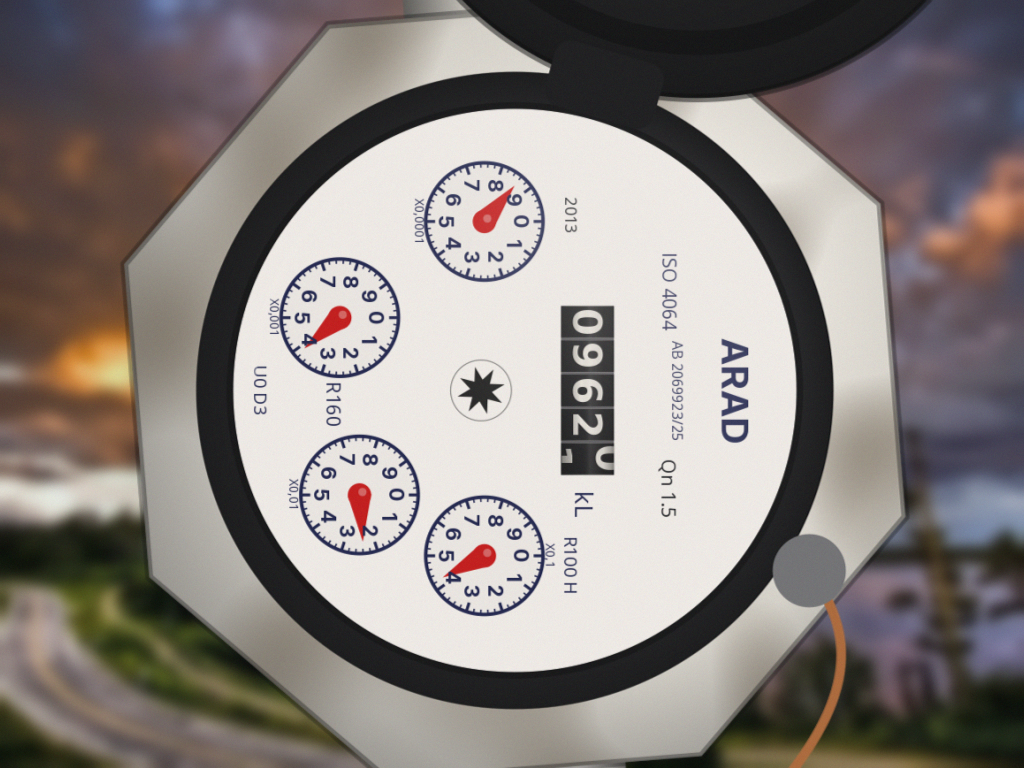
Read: {"value": 9620.4238, "unit": "kL"}
